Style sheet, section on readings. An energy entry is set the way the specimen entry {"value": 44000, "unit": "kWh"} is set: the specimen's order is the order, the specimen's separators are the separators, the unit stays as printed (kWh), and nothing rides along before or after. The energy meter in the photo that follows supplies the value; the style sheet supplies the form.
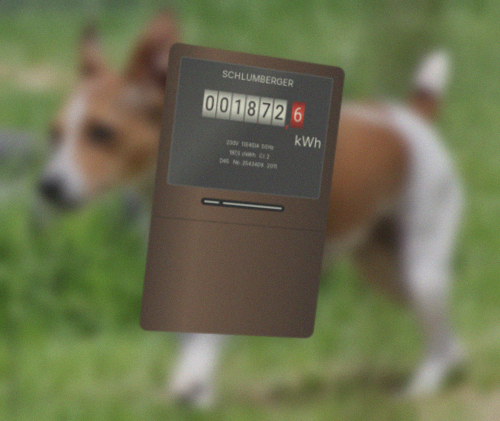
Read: {"value": 1872.6, "unit": "kWh"}
